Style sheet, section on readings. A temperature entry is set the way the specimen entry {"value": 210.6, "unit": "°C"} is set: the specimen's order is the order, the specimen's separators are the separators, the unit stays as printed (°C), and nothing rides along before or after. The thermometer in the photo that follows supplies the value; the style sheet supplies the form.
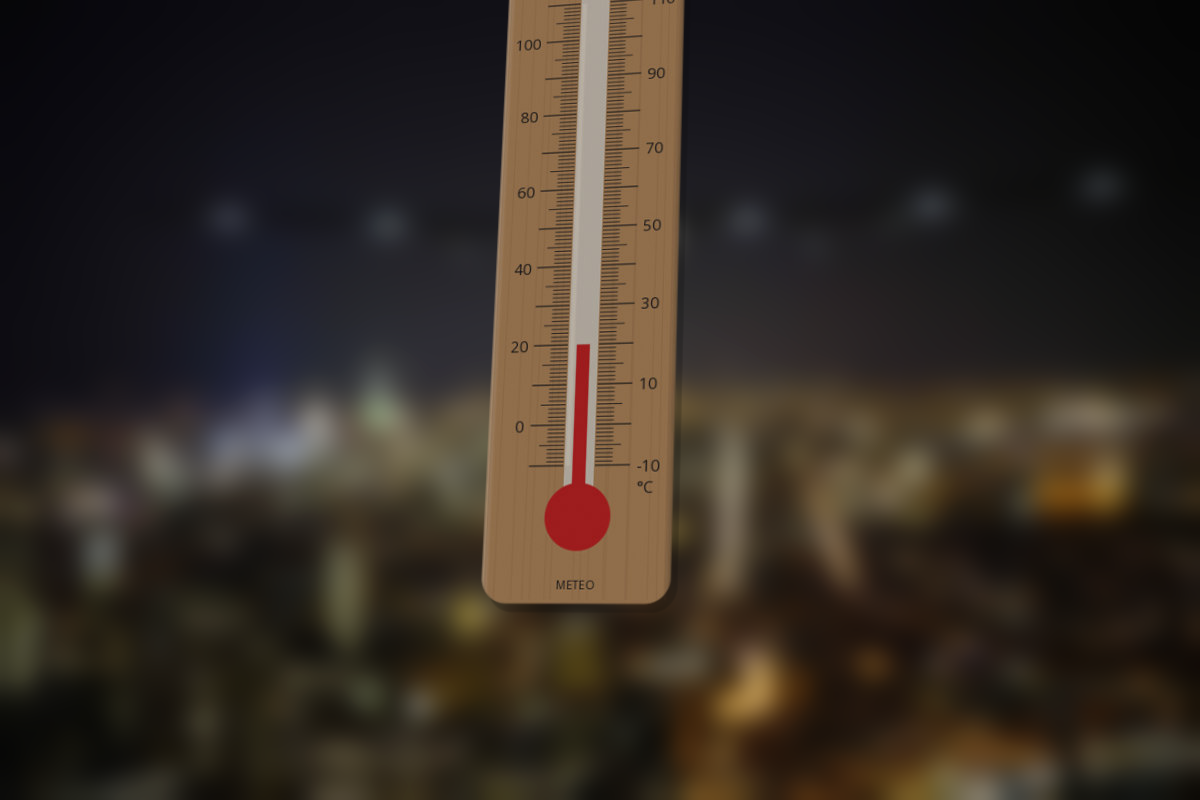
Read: {"value": 20, "unit": "°C"}
